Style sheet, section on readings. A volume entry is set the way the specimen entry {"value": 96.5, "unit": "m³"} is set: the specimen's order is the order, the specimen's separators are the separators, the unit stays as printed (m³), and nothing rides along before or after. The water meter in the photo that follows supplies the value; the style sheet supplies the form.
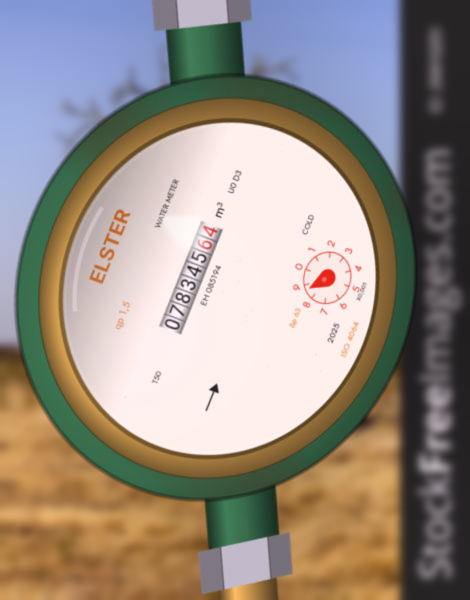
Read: {"value": 78345.648, "unit": "m³"}
